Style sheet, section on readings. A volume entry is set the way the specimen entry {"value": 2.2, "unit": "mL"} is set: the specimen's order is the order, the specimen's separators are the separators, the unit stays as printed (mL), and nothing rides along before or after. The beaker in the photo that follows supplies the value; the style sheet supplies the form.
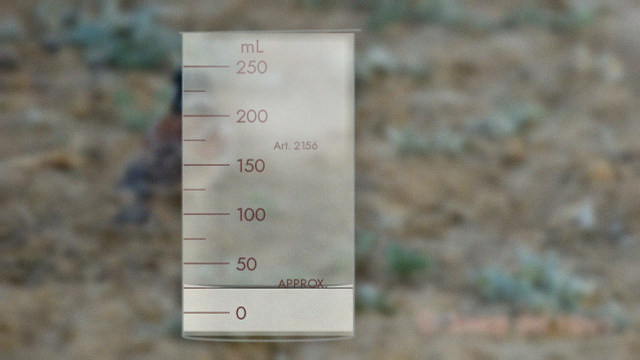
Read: {"value": 25, "unit": "mL"}
